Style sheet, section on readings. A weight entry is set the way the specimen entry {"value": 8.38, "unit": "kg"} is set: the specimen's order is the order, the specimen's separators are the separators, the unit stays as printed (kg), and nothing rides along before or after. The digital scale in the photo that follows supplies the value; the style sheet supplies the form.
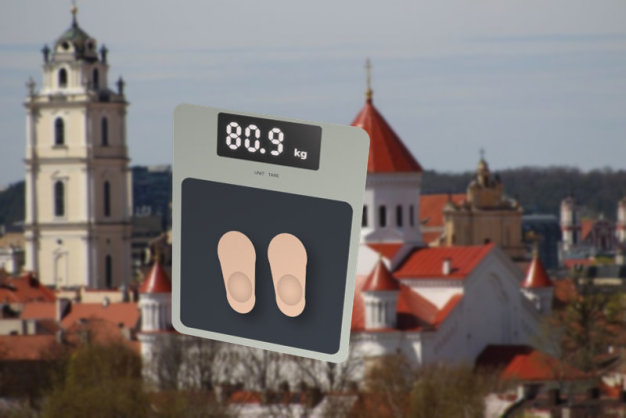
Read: {"value": 80.9, "unit": "kg"}
